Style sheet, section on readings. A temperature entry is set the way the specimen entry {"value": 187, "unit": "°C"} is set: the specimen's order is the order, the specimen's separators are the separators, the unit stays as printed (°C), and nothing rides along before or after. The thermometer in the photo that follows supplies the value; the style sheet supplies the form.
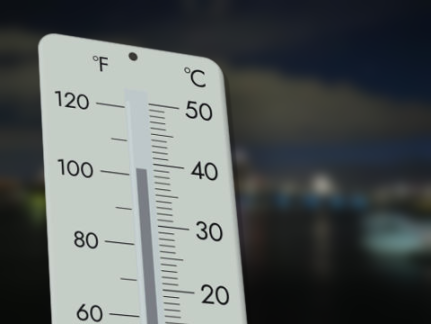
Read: {"value": 39, "unit": "°C"}
